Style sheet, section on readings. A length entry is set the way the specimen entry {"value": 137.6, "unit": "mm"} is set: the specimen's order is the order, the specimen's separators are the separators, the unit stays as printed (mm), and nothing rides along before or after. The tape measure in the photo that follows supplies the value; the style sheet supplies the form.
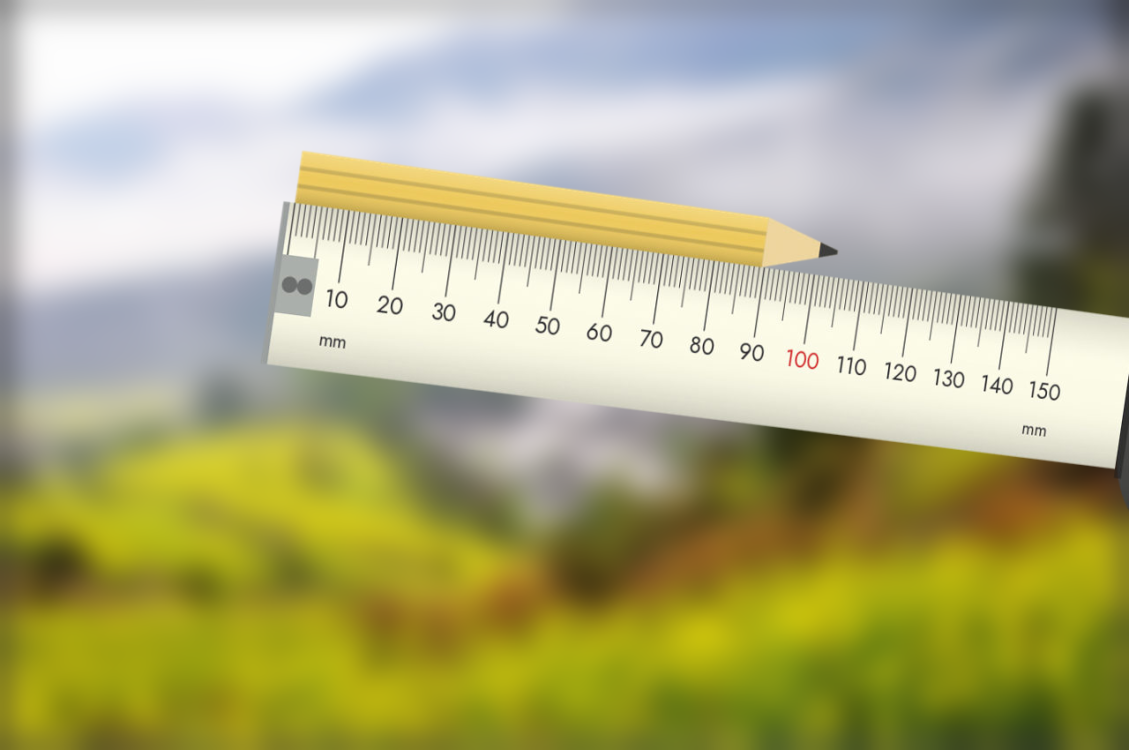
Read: {"value": 104, "unit": "mm"}
